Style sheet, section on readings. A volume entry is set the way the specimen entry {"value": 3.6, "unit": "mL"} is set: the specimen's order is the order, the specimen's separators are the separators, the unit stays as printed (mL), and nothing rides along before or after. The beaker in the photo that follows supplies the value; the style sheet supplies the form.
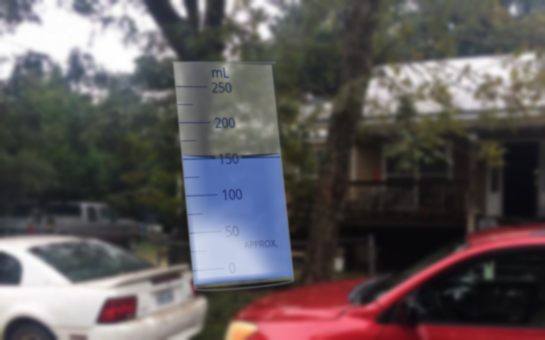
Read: {"value": 150, "unit": "mL"}
